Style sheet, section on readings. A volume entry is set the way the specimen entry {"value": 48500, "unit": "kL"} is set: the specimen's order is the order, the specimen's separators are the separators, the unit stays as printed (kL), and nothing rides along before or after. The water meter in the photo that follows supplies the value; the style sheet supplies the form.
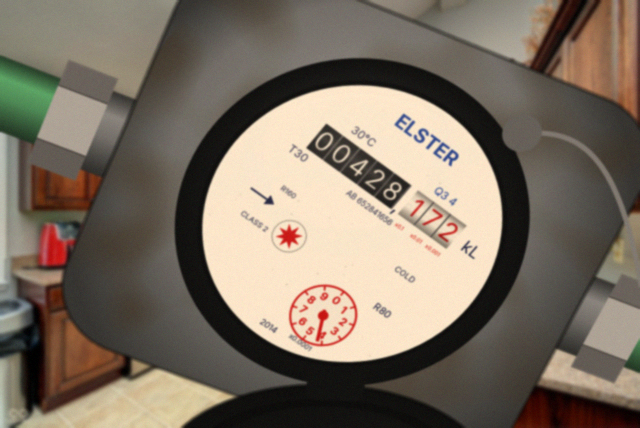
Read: {"value": 428.1724, "unit": "kL"}
